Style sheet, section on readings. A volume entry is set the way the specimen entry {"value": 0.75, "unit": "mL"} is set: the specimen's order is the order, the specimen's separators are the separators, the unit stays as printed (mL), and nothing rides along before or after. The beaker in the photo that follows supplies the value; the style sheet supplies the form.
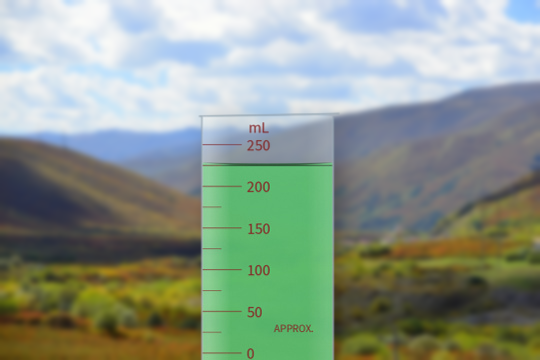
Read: {"value": 225, "unit": "mL"}
